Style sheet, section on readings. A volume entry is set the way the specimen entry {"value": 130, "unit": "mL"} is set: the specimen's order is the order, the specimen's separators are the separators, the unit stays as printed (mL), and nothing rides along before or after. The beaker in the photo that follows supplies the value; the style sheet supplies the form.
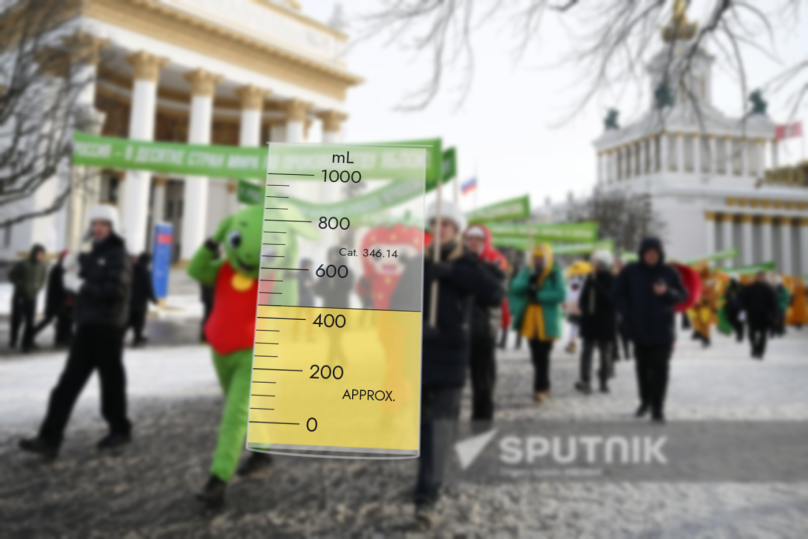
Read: {"value": 450, "unit": "mL"}
